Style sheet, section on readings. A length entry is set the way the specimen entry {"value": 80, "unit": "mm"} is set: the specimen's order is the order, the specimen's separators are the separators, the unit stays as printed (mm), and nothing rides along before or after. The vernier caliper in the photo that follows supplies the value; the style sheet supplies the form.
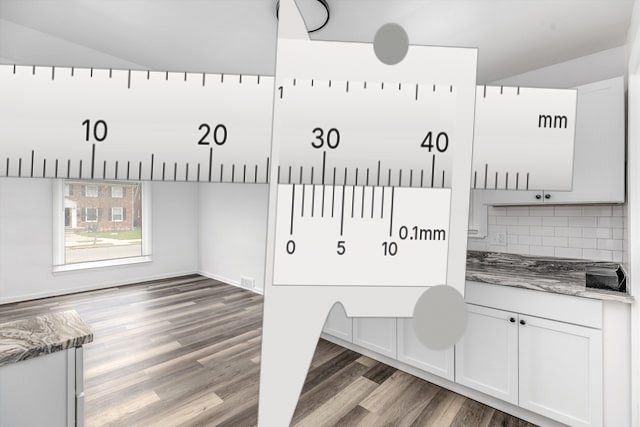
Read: {"value": 27.4, "unit": "mm"}
